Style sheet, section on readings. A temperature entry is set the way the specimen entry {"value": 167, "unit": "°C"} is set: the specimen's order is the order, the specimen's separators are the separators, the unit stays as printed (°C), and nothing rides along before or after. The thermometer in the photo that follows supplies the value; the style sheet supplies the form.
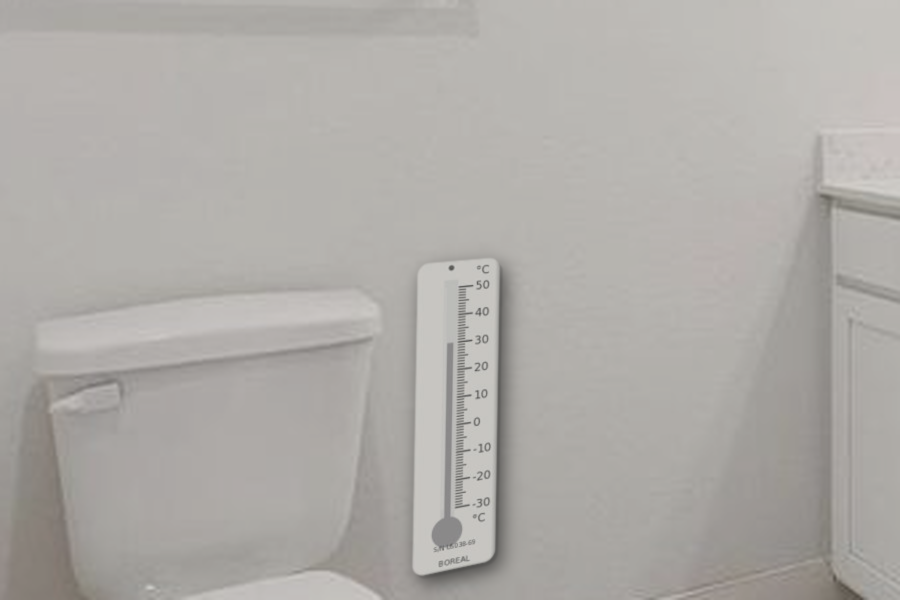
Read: {"value": 30, "unit": "°C"}
